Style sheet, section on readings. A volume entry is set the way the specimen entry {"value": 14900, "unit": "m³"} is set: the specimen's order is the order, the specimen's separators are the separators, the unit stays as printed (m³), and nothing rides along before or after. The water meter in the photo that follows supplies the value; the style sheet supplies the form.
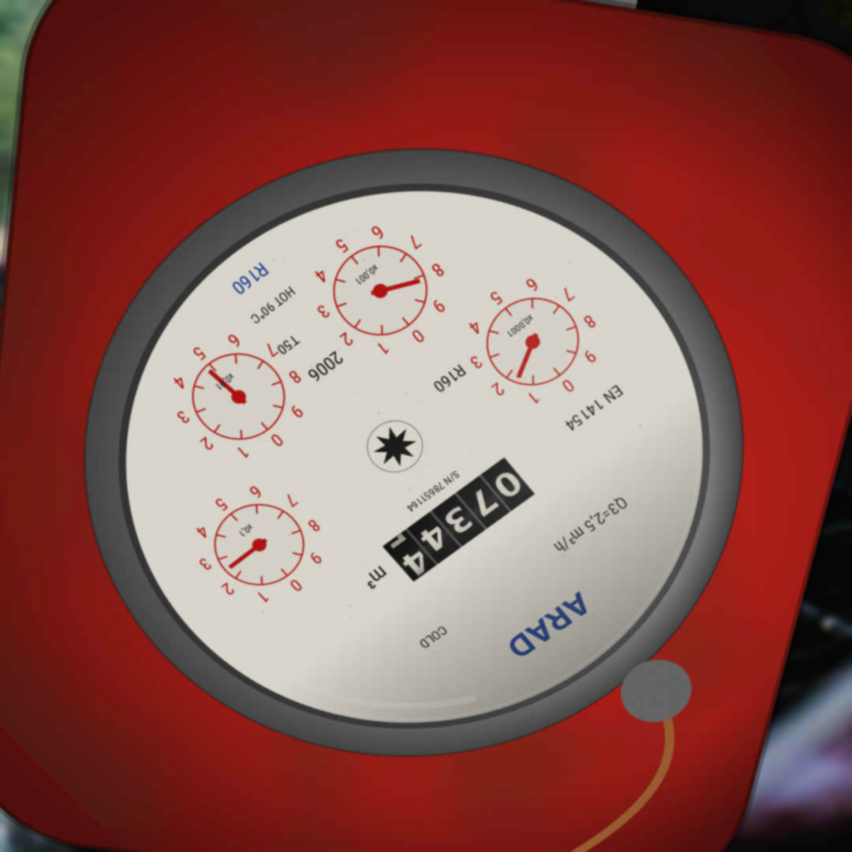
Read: {"value": 7344.2481, "unit": "m³"}
